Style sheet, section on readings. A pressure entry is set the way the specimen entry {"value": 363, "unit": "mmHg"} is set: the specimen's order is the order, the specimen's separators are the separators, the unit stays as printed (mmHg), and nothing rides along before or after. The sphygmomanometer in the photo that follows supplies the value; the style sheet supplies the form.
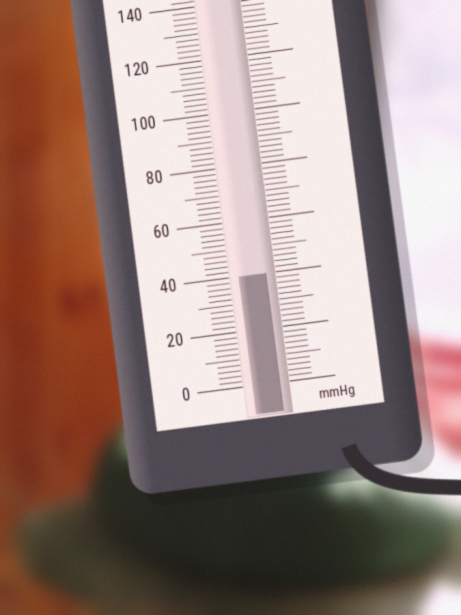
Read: {"value": 40, "unit": "mmHg"}
